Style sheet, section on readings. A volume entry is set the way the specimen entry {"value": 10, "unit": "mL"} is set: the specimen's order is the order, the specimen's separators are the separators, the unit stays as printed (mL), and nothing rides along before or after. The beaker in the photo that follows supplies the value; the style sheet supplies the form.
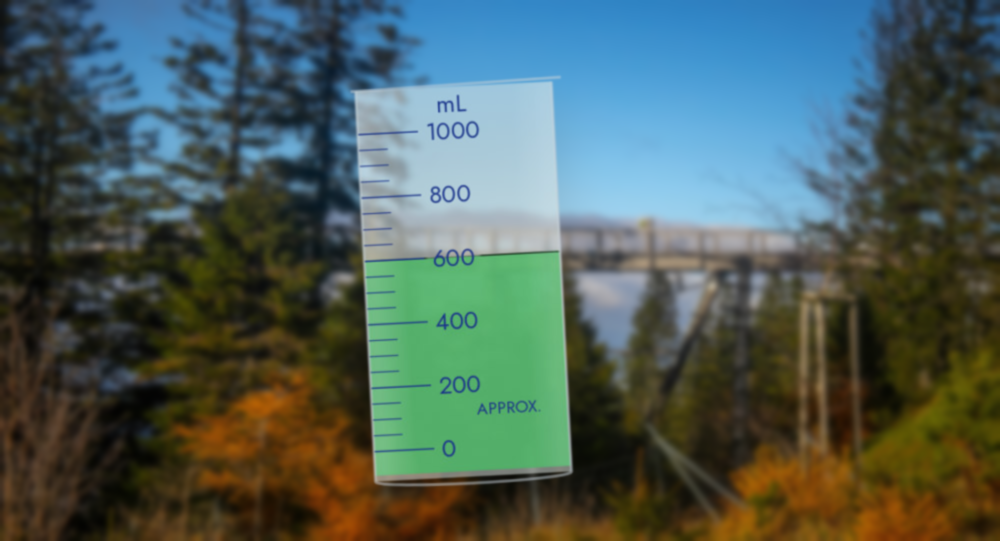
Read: {"value": 600, "unit": "mL"}
